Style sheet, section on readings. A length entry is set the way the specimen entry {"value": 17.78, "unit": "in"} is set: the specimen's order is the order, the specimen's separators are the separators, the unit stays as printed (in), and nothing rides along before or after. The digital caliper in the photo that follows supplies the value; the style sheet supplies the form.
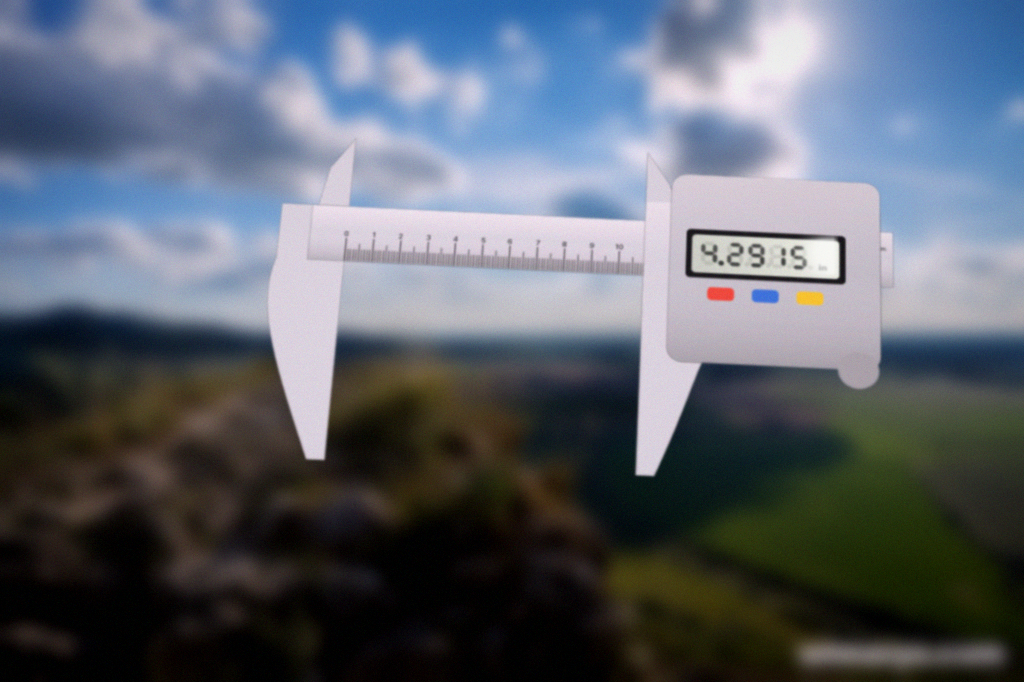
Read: {"value": 4.2915, "unit": "in"}
